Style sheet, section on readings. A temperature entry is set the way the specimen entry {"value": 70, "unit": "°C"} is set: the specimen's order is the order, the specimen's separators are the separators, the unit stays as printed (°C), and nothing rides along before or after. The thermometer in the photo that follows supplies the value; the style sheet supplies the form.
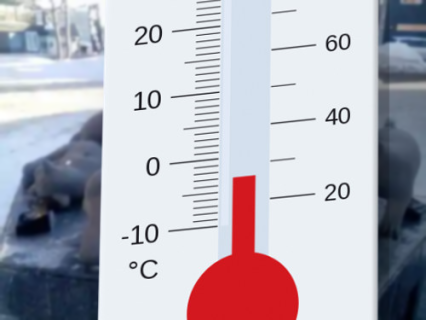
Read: {"value": -3, "unit": "°C"}
